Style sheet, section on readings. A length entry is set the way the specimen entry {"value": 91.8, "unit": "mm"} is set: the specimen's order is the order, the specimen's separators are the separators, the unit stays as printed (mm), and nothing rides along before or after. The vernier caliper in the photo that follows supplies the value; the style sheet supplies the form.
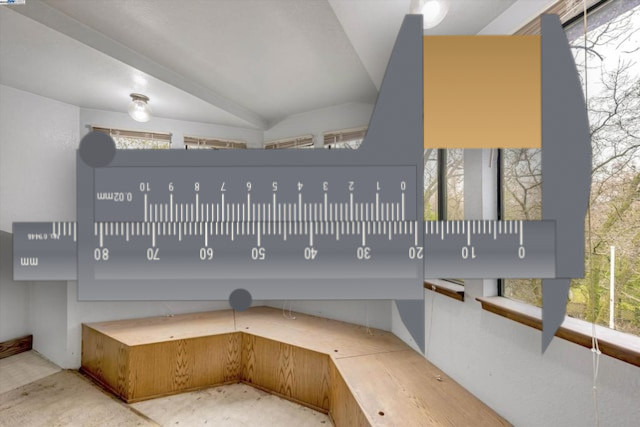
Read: {"value": 22.5, "unit": "mm"}
